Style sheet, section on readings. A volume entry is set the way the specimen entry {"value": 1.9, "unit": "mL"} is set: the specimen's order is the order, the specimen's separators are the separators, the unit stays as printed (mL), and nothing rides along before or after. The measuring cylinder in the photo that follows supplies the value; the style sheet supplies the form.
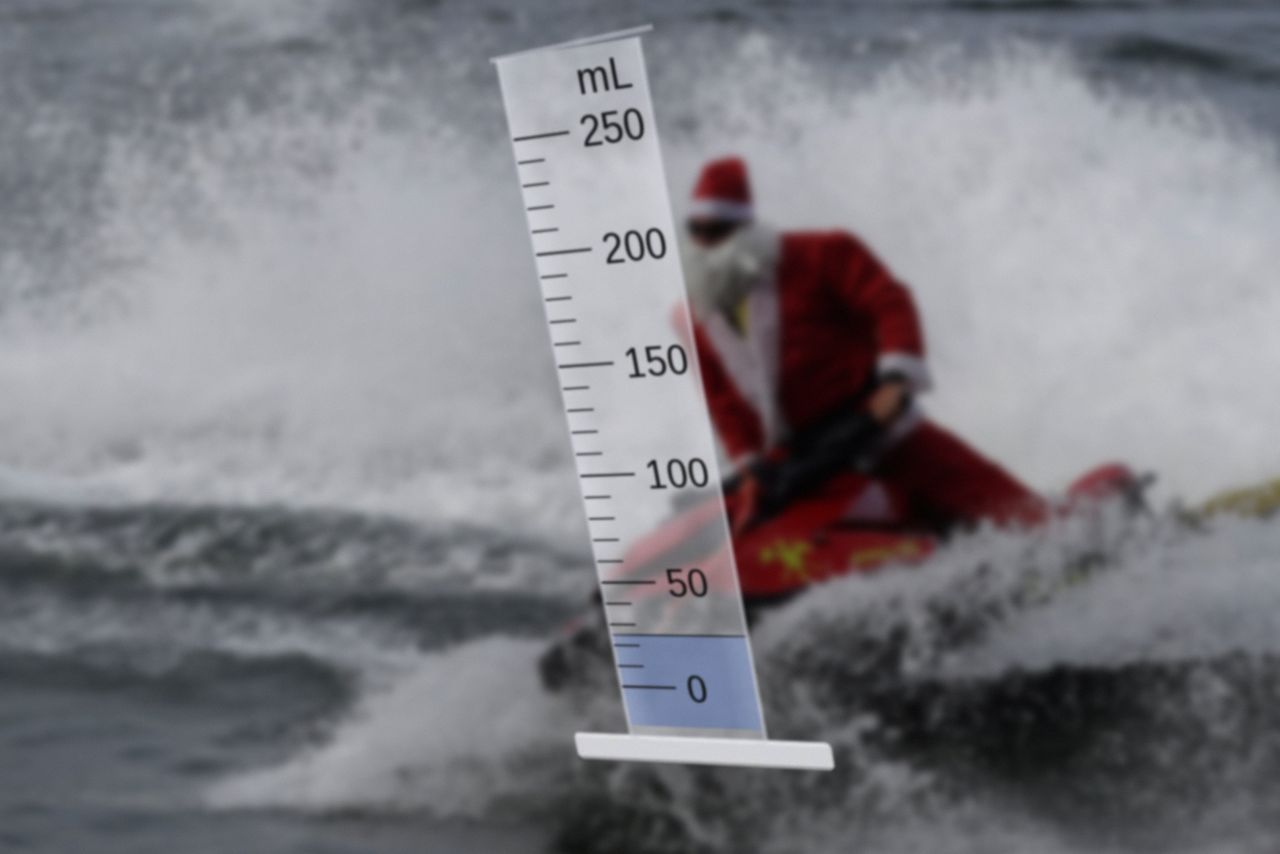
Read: {"value": 25, "unit": "mL"}
